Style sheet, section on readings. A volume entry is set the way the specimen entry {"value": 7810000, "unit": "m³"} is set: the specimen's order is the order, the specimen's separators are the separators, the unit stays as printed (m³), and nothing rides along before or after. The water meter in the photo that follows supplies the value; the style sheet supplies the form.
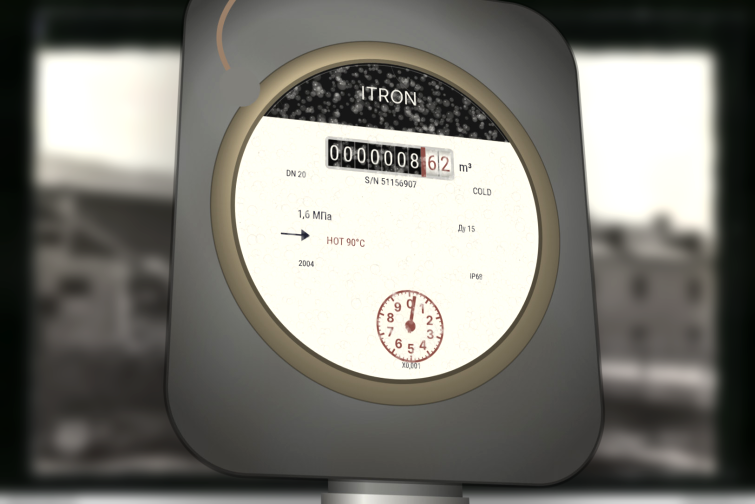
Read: {"value": 8.620, "unit": "m³"}
